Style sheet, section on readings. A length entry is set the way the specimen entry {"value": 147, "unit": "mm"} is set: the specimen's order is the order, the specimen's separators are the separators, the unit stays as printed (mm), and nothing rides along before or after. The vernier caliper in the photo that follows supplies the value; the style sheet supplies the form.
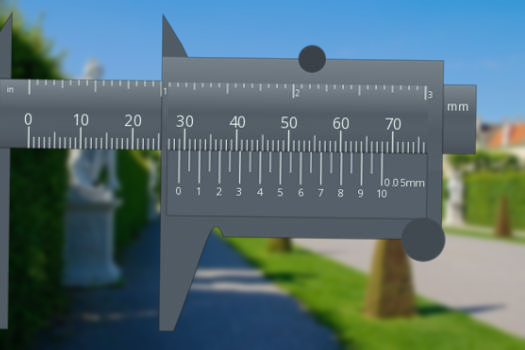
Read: {"value": 29.0, "unit": "mm"}
